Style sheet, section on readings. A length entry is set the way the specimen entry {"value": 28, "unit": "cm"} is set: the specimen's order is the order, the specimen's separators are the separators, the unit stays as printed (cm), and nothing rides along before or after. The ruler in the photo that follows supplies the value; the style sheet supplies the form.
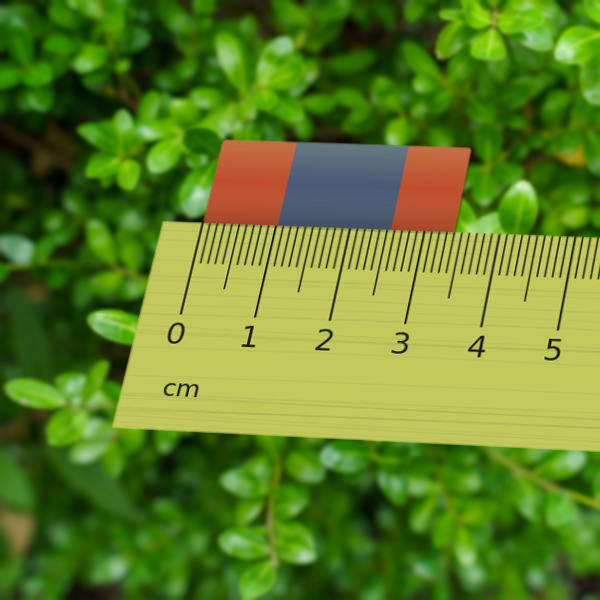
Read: {"value": 3.4, "unit": "cm"}
